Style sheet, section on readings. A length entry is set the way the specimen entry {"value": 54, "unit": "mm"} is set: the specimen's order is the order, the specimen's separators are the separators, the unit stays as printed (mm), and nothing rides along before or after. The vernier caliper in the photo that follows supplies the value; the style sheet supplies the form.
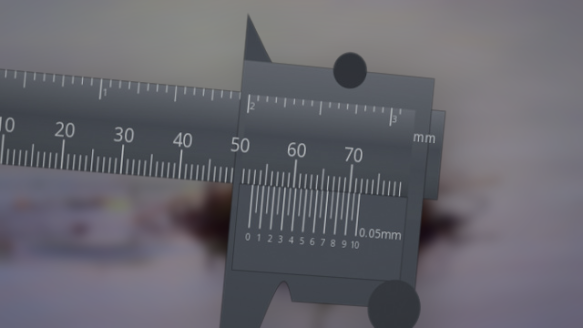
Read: {"value": 52.8, "unit": "mm"}
